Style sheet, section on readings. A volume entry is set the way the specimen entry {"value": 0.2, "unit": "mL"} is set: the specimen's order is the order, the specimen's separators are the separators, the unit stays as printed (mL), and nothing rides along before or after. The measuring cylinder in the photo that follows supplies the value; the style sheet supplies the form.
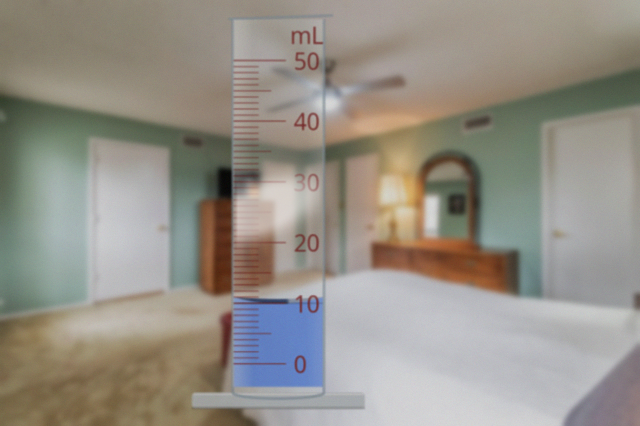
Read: {"value": 10, "unit": "mL"}
